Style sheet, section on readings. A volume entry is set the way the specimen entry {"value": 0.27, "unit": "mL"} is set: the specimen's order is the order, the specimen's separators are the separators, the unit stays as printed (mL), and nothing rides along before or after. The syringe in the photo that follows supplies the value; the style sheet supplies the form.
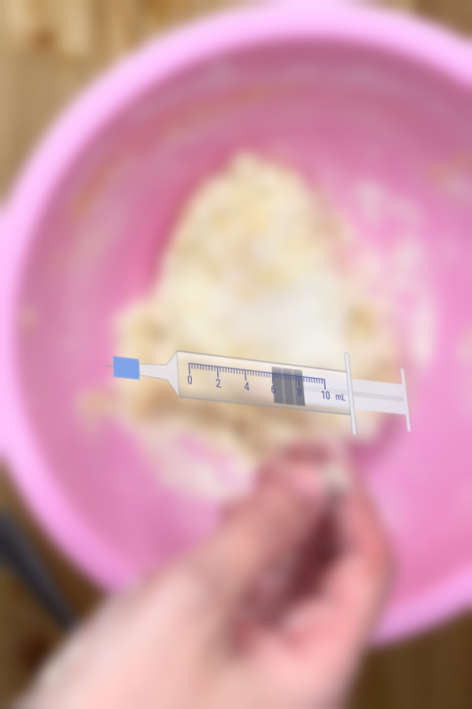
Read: {"value": 6, "unit": "mL"}
